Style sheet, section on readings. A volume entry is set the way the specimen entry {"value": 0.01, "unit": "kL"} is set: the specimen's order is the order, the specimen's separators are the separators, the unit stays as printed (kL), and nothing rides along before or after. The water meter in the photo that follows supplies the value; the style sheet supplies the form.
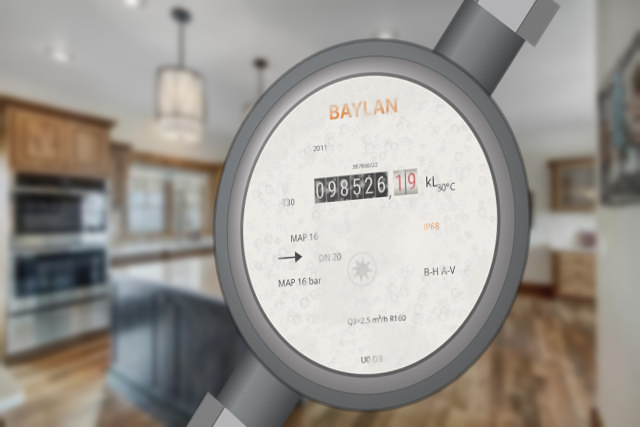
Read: {"value": 98526.19, "unit": "kL"}
